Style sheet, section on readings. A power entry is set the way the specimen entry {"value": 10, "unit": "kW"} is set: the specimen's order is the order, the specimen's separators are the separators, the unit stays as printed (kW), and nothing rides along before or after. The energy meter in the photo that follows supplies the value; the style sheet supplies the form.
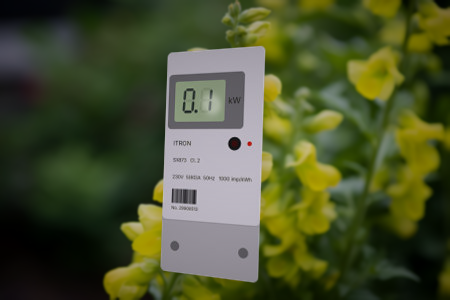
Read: {"value": 0.1, "unit": "kW"}
